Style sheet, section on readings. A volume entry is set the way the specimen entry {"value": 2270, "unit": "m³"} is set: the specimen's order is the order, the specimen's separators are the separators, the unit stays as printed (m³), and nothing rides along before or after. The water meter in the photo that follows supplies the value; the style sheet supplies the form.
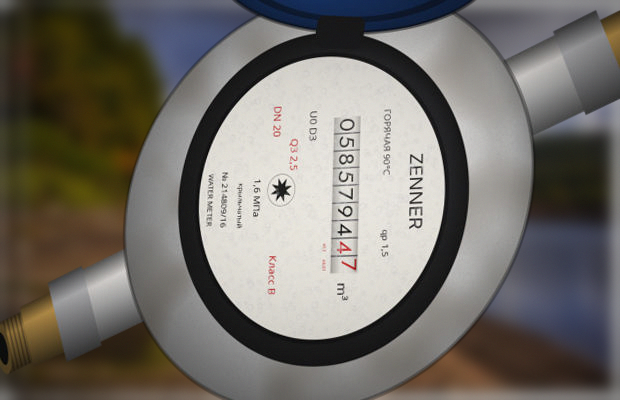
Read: {"value": 585794.47, "unit": "m³"}
